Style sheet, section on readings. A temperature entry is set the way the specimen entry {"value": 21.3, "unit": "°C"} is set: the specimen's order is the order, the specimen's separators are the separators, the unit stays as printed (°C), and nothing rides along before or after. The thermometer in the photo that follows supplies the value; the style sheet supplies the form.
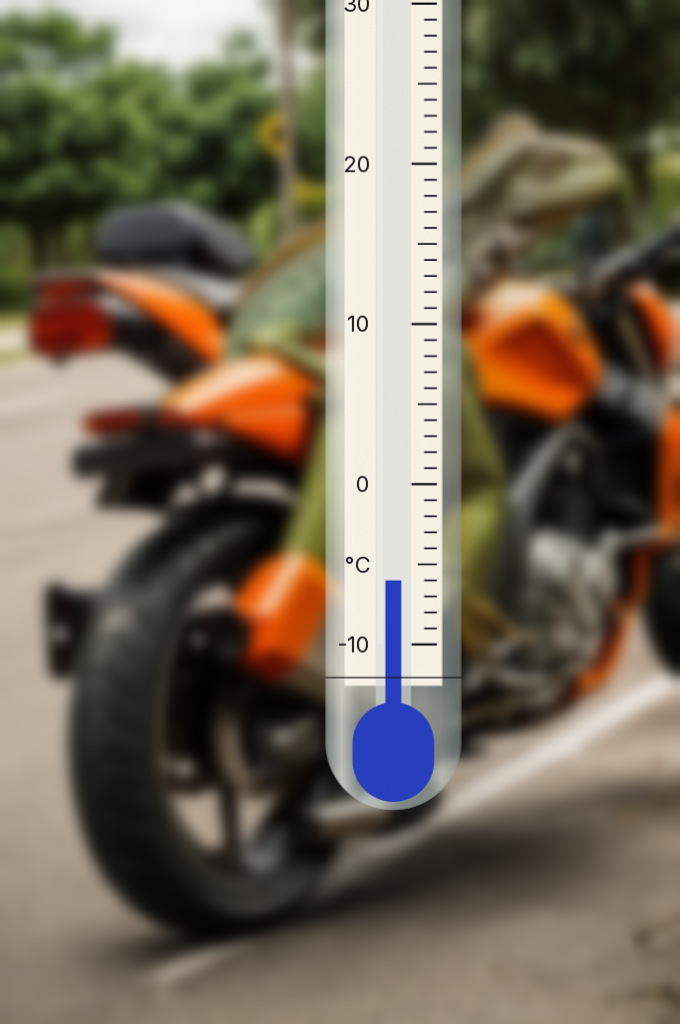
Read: {"value": -6, "unit": "°C"}
